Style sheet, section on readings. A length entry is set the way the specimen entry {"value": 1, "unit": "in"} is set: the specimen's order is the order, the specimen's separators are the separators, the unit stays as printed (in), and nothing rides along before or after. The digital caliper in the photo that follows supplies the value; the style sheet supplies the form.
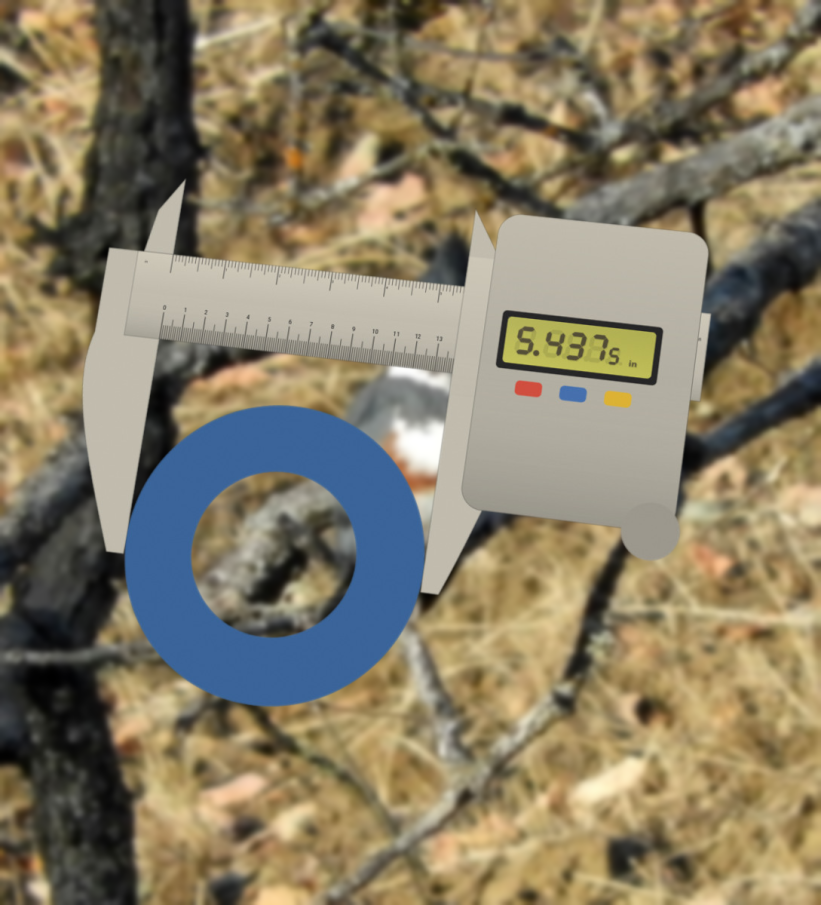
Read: {"value": 5.4375, "unit": "in"}
